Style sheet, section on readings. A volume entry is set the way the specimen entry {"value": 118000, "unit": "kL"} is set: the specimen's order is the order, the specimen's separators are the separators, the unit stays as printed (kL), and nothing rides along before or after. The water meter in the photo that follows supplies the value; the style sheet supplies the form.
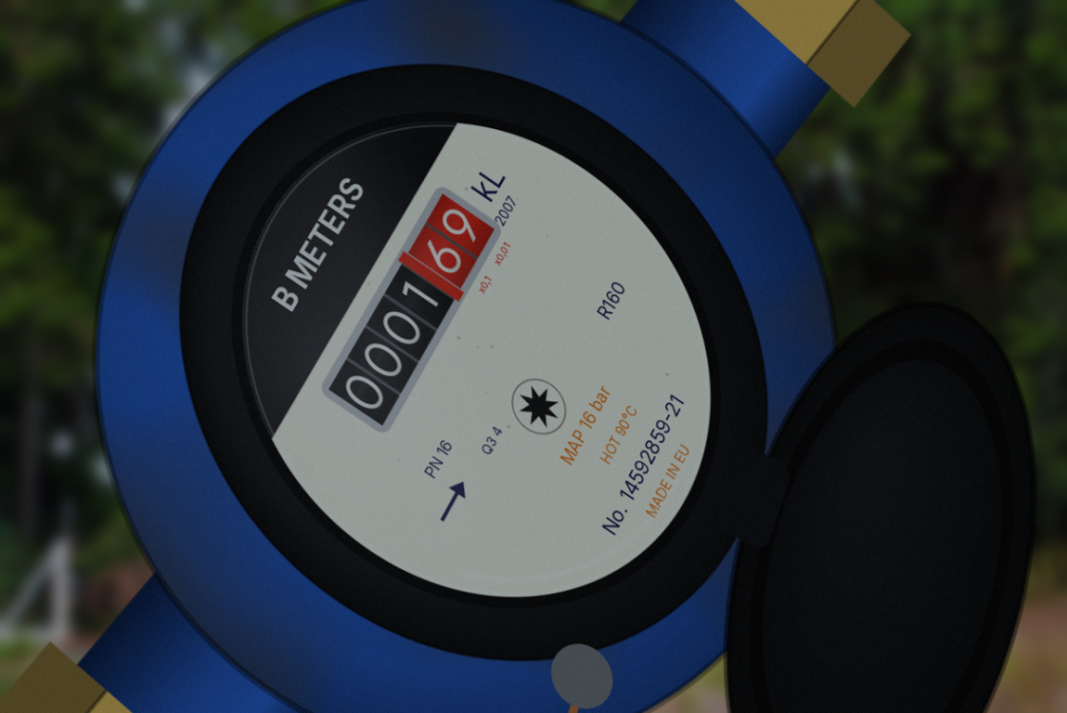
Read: {"value": 1.69, "unit": "kL"}
